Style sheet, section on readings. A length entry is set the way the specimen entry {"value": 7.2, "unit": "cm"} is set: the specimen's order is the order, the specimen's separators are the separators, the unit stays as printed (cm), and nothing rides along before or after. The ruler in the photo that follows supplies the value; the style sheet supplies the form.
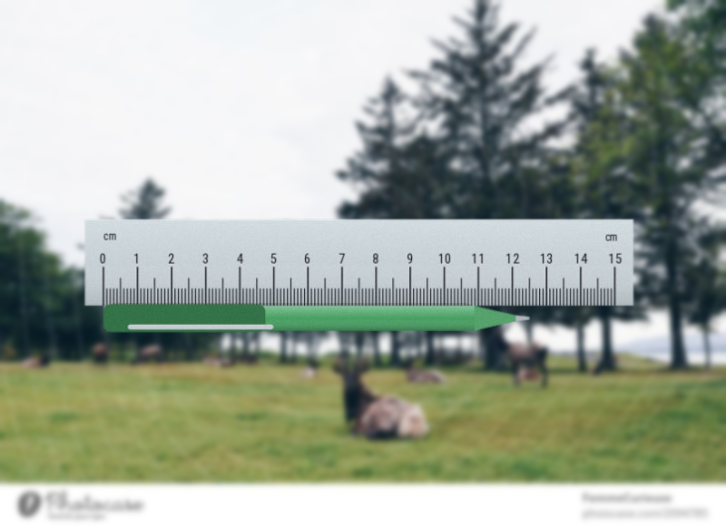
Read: {"value": 12.5, "unit": "cm"}
